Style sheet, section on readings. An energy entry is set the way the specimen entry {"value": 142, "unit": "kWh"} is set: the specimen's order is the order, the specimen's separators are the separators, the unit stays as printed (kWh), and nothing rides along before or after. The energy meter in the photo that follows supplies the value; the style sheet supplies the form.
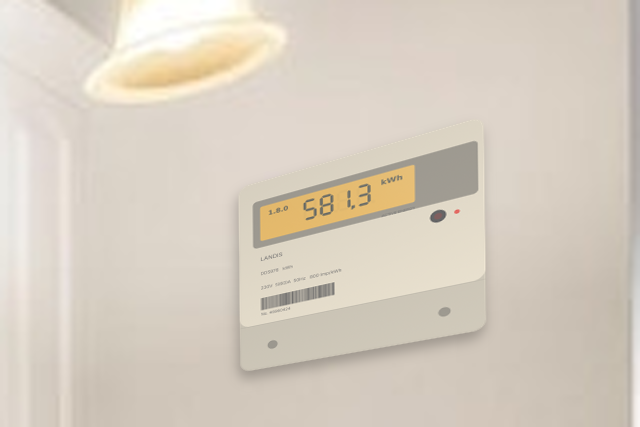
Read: {"value": 581.3, "unit": "kWh"}
